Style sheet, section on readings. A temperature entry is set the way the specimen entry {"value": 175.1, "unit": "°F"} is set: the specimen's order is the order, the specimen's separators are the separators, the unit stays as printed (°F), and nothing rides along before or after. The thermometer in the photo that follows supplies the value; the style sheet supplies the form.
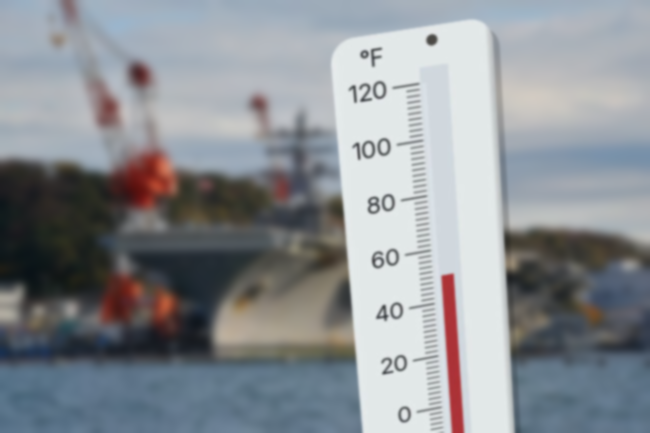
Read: {"value": 50, "unit": "°F"}
